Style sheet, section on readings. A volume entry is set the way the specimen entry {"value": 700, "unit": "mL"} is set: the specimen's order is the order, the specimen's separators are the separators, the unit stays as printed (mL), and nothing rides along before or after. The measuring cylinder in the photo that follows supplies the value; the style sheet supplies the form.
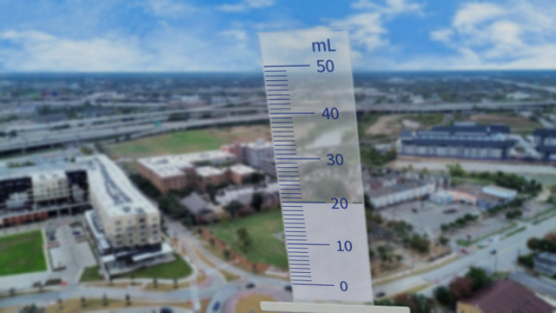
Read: {"value": 20, "unit": "mL"}
